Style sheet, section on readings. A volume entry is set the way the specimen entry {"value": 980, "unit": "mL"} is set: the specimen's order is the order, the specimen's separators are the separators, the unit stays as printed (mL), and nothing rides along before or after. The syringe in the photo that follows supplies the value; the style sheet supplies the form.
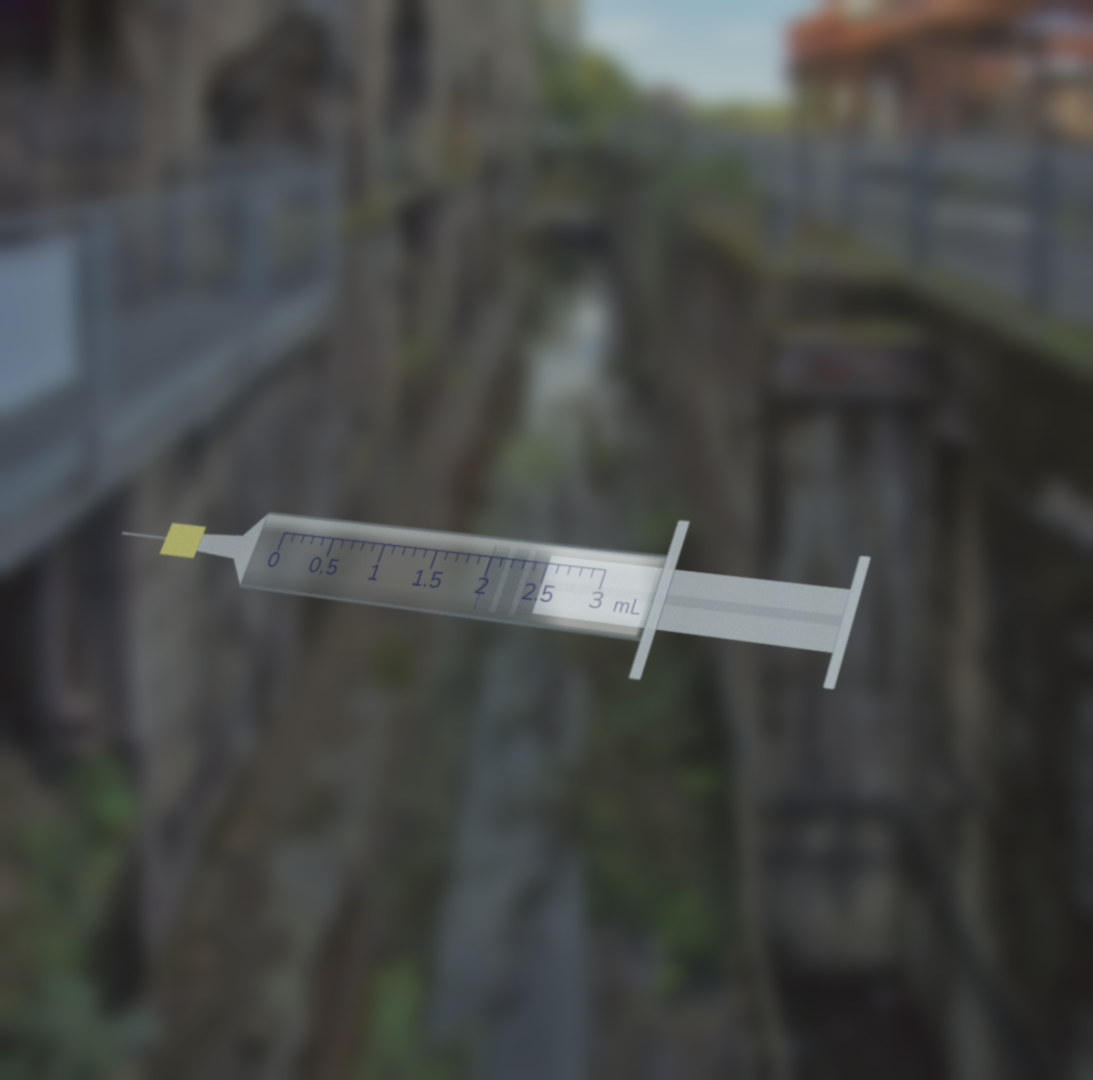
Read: {"value": 2, "unit": "mL"}
